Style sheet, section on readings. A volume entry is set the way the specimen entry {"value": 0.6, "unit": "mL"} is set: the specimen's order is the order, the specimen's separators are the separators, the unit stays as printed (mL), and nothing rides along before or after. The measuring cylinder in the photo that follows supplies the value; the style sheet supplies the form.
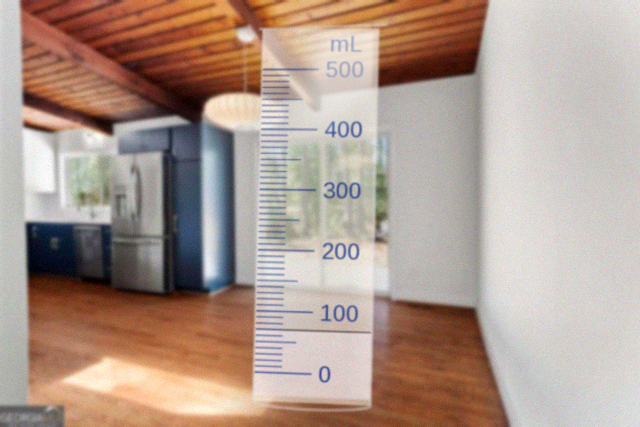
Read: {"value": 70, "unit": "mL"}
